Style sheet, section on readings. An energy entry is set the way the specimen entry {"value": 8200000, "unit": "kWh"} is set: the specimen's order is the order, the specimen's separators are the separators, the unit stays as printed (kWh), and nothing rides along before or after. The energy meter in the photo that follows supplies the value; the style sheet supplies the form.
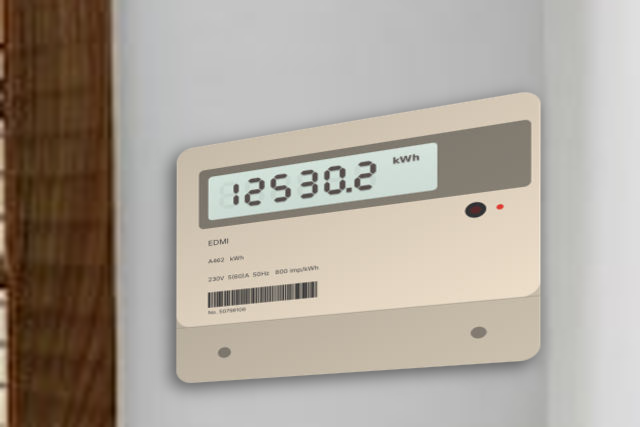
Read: {"value": 12530.2, "unit": "kWh"}
